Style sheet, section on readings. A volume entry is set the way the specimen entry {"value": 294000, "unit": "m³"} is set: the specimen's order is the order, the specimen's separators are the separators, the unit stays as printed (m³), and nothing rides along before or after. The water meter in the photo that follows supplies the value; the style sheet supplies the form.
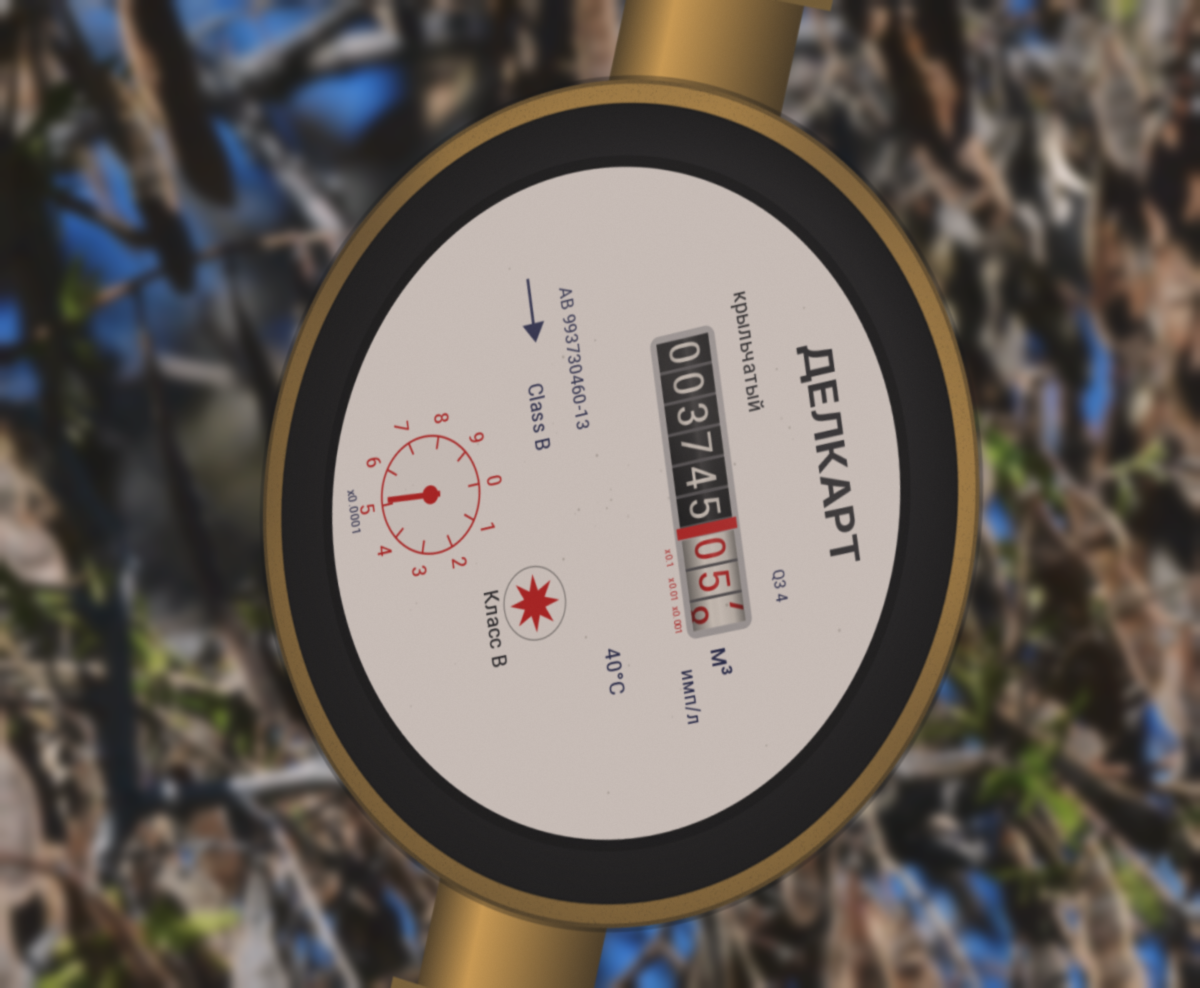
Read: {"value": 3745.0575, "unit": "m³"}
